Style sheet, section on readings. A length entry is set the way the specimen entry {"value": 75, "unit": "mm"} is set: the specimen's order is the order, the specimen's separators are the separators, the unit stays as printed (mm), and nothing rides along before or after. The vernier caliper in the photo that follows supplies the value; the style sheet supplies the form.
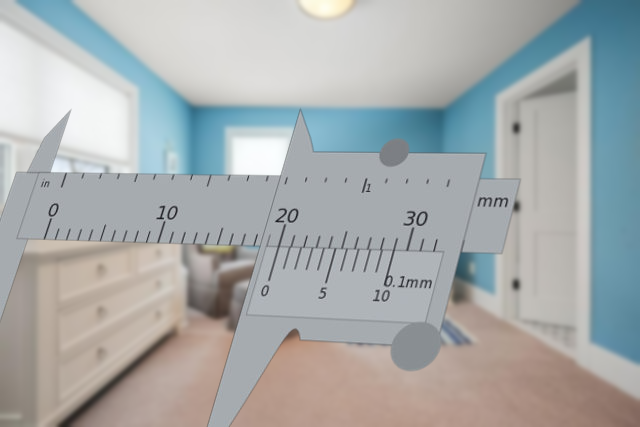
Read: {"value": 20.0, "unit": "mm"}
